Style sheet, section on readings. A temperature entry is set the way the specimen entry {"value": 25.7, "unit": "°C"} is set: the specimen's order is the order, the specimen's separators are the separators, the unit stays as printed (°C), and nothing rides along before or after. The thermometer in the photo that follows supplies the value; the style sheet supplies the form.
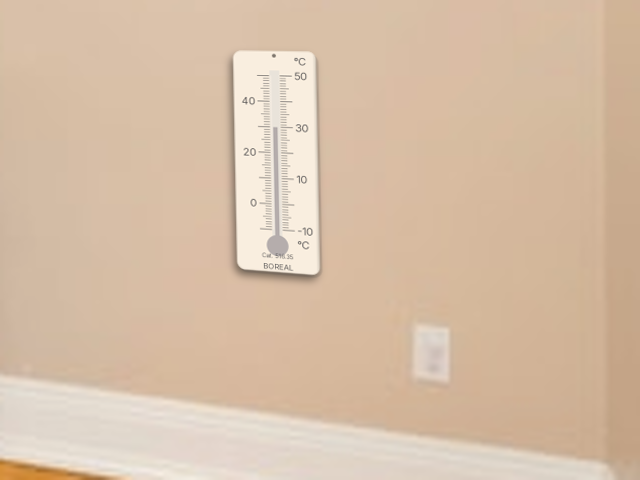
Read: {"value": 30, "unit": "°C"}
